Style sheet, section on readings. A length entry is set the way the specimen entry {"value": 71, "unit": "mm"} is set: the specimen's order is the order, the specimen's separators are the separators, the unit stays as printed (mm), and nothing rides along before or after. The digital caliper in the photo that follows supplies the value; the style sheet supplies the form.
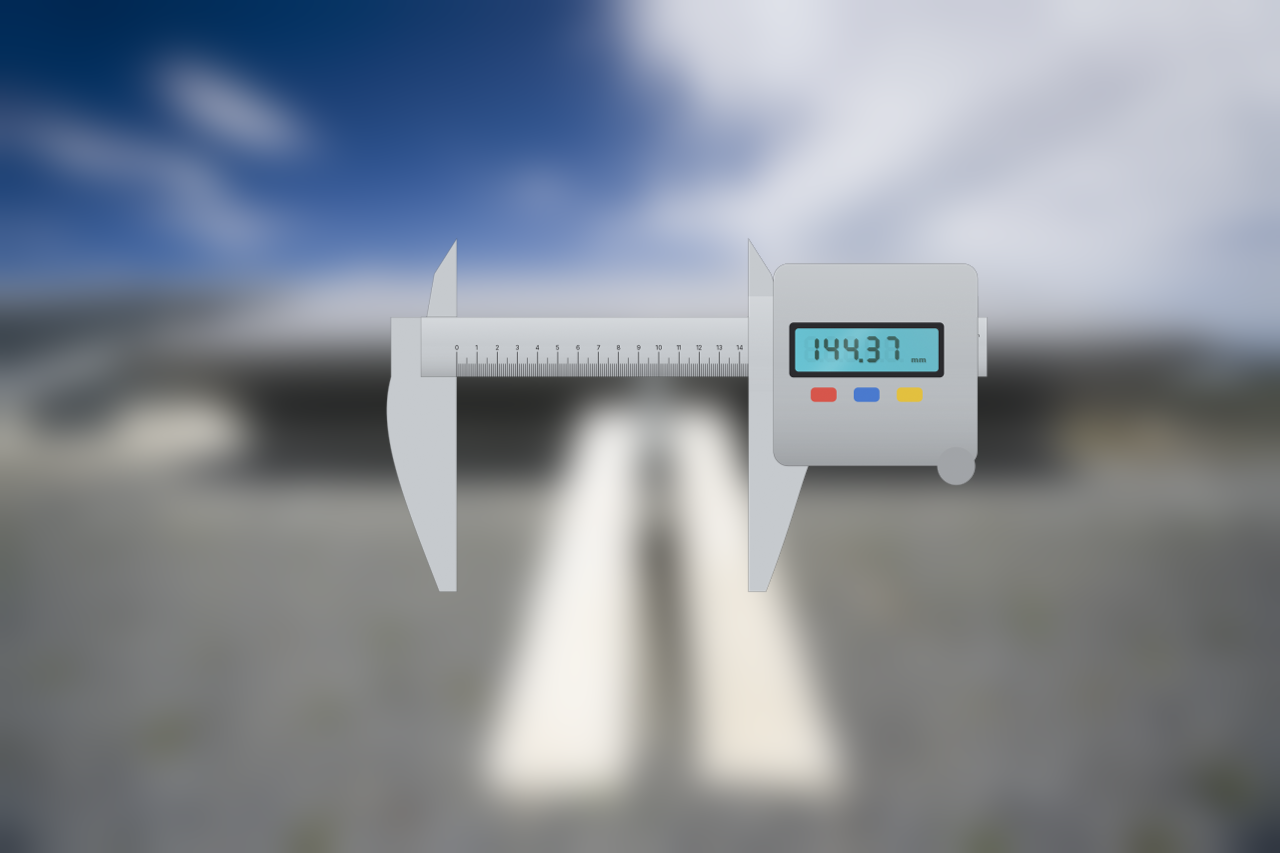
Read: {"value": 144.37, "unit": "mm"}
